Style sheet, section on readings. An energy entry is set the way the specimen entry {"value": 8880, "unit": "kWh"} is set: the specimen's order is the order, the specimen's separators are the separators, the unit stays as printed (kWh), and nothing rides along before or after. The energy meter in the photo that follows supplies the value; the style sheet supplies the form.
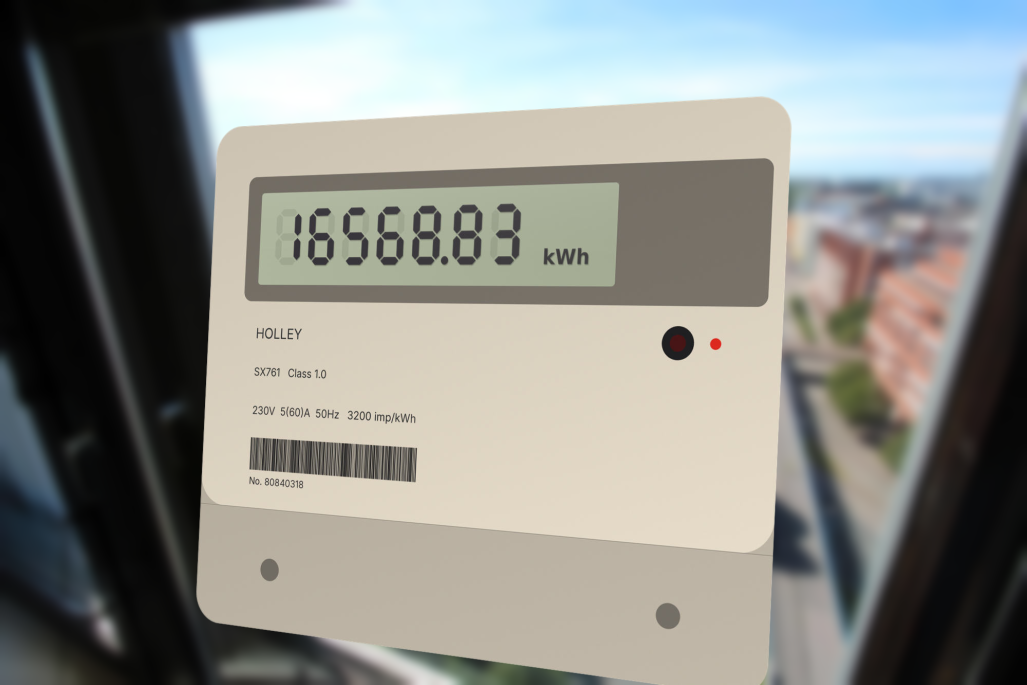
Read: {"value": 16568.83, "unit": "kWh"}
